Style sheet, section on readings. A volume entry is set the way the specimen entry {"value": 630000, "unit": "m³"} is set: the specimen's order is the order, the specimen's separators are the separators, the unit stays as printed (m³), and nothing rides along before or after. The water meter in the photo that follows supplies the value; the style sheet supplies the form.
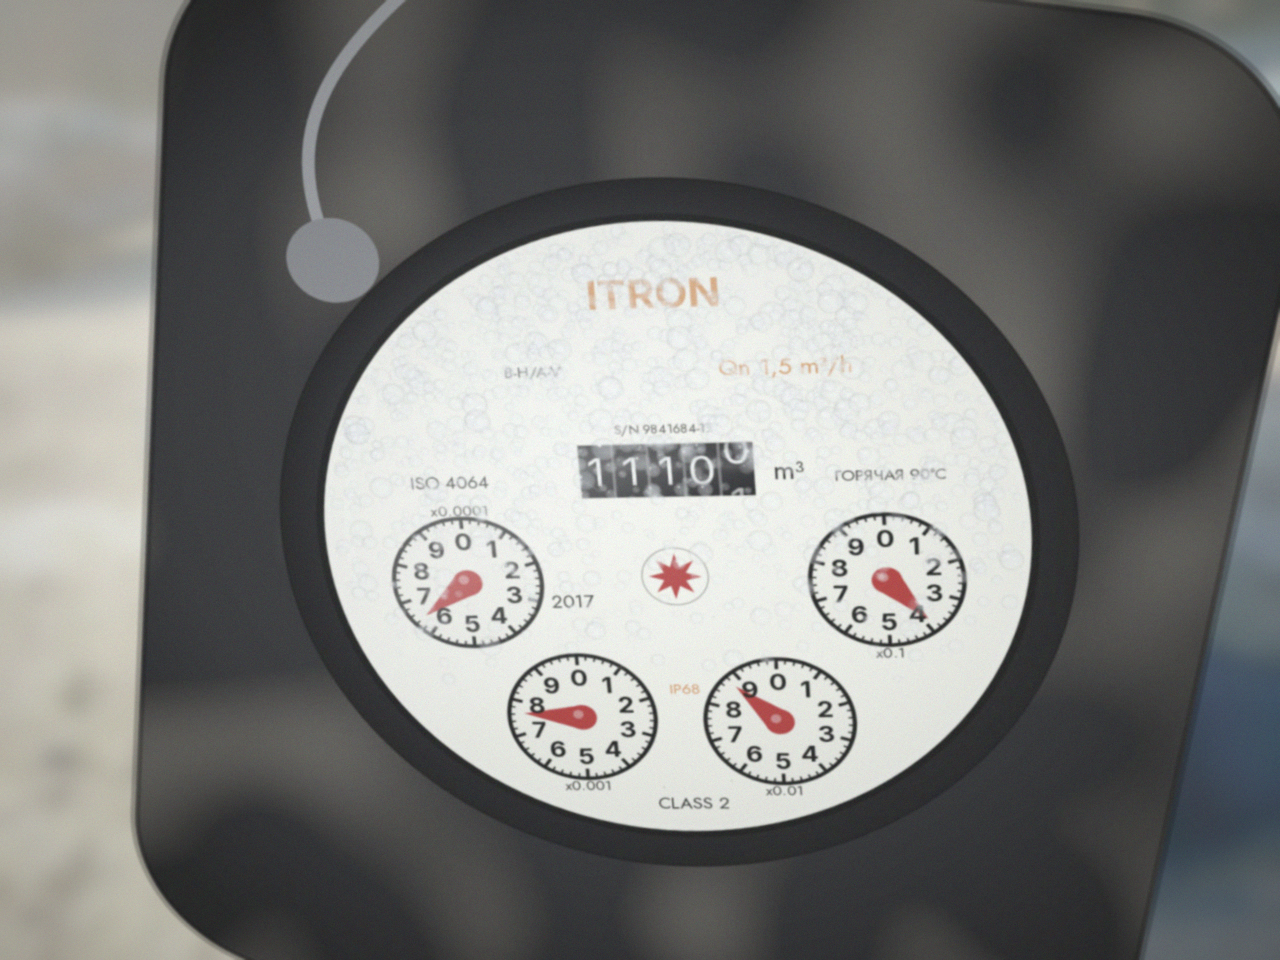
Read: {"value": 11100.3876, "unit": "m³"}
